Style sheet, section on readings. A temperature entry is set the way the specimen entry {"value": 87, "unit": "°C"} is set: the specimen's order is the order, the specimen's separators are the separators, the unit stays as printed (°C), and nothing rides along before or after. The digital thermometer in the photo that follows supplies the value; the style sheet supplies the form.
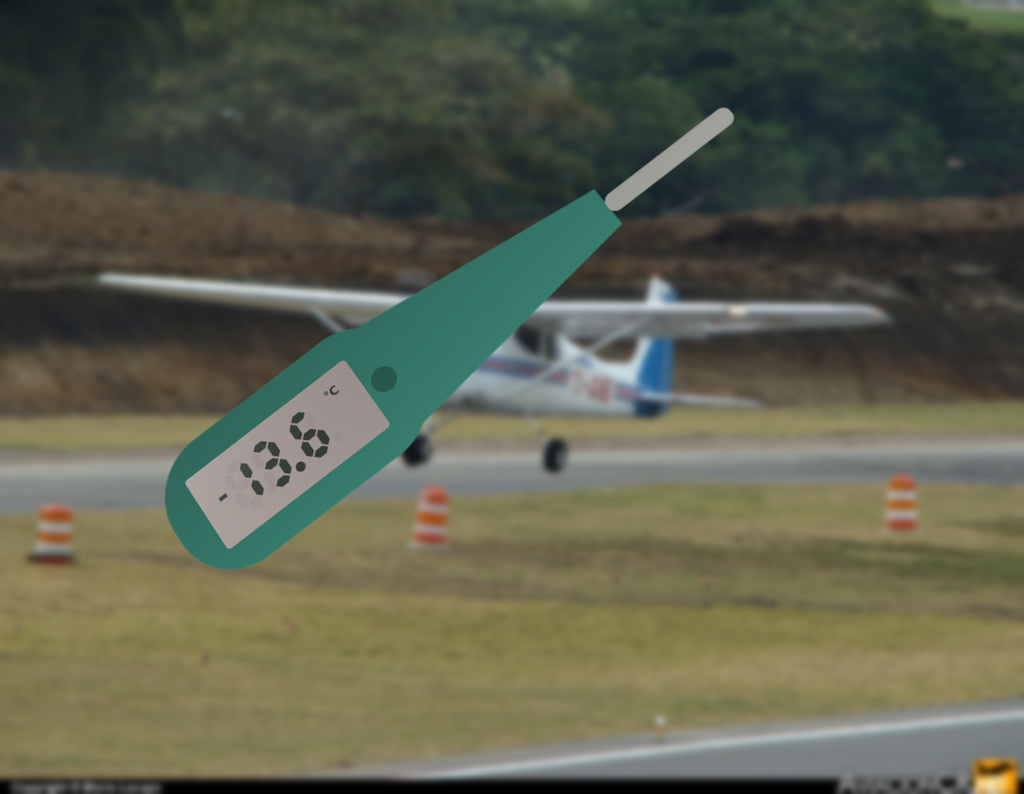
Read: {"value": -13.6, "unit": "°C"}
